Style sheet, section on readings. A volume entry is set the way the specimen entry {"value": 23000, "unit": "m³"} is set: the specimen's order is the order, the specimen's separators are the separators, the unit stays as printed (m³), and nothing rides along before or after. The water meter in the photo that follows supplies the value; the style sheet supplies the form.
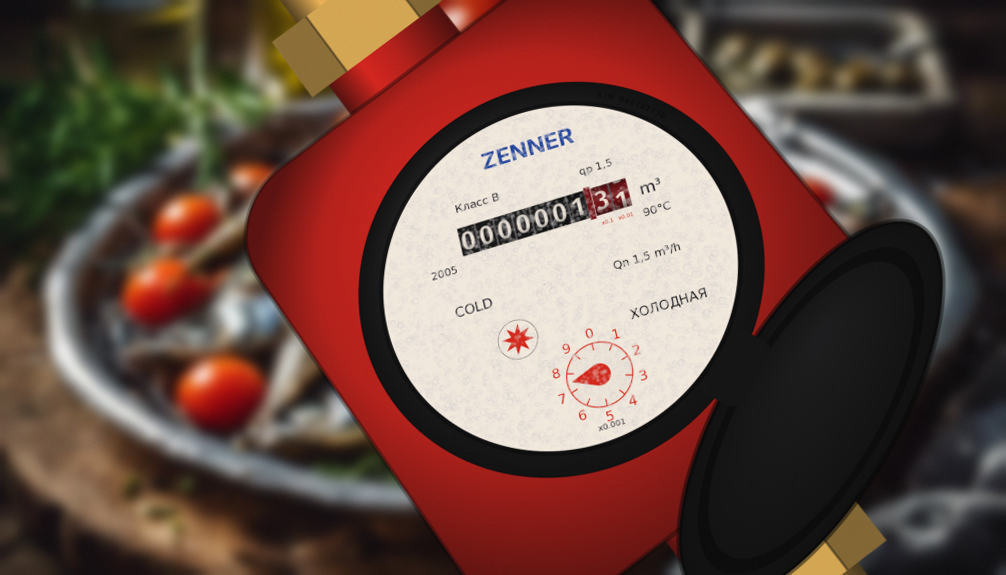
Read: {"value": 1.307, "unit": "m³"}
